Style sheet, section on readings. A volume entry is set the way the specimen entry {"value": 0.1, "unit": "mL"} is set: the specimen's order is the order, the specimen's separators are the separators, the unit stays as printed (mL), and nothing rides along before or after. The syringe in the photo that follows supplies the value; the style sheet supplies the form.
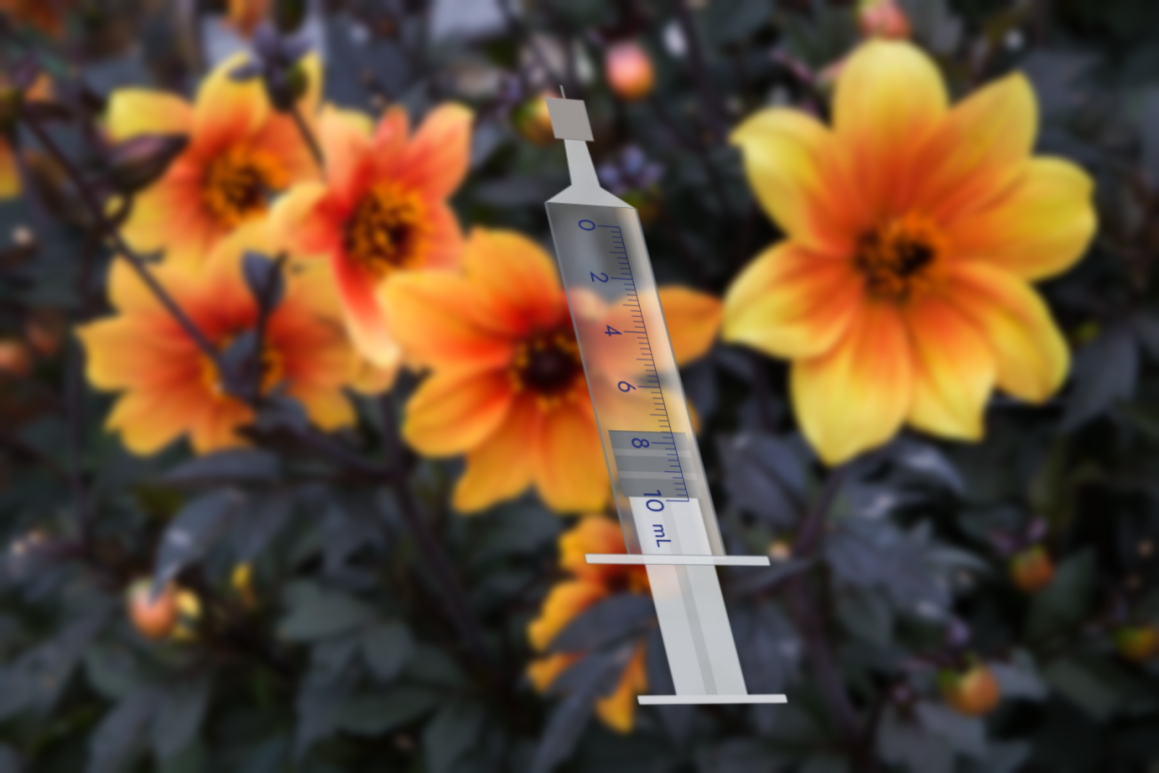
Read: {"value": 7.6, "unit": "mL"}
